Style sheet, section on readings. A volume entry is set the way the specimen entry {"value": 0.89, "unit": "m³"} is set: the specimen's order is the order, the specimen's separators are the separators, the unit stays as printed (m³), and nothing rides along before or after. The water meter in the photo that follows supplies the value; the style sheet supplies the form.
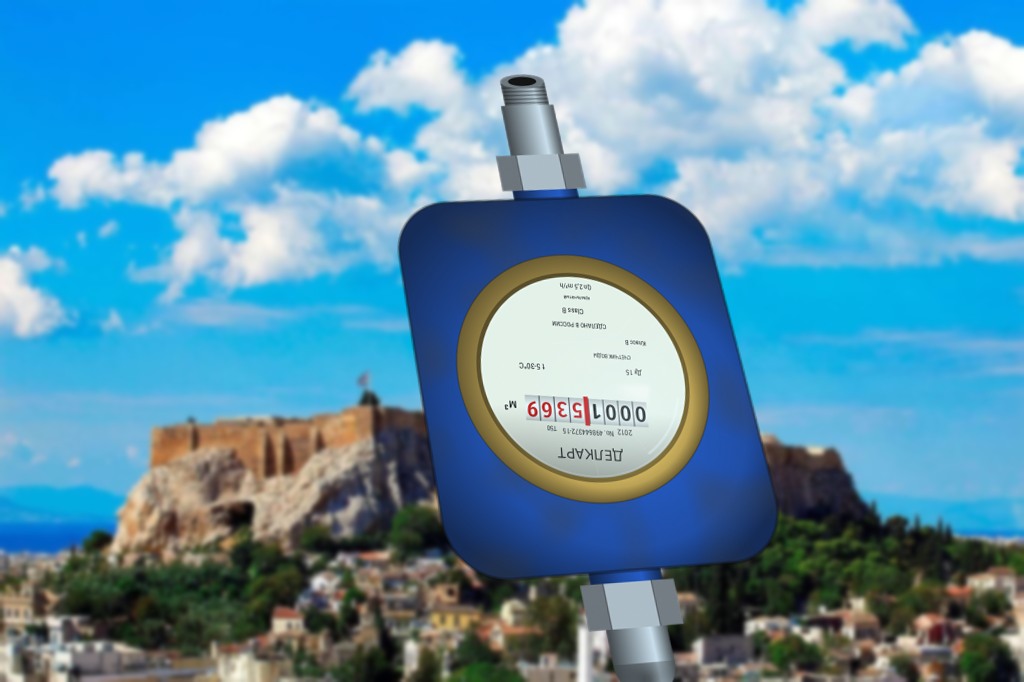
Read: {"value": 1.5369, "unit": "m³"}
